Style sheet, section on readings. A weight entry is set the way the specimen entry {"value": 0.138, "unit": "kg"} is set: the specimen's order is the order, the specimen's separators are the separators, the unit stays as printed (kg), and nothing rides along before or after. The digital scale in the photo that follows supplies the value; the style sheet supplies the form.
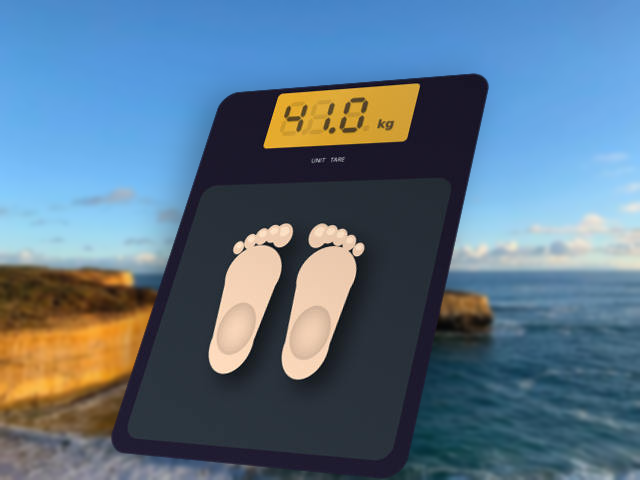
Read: {"value": 41.0, "unit": "kg"}
